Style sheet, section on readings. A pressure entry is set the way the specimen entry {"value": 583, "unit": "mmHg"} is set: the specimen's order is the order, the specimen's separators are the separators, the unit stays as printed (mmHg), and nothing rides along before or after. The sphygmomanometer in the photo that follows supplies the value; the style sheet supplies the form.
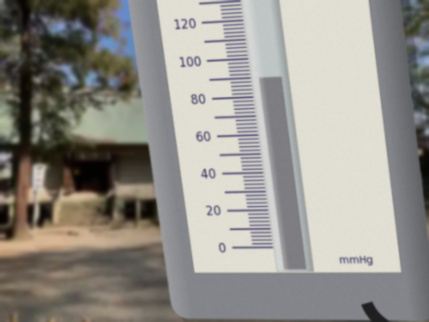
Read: {"value": 90, "unit": "mmHg"}
